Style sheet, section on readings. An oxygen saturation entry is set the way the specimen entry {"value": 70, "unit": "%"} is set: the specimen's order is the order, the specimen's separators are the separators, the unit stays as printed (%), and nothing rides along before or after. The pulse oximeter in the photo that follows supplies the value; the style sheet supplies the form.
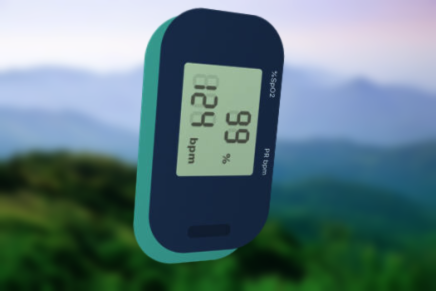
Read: {"value": 99, "unit": "%"}
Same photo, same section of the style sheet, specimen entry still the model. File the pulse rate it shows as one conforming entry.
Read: {"value": 124, "unit": "bpm"}
